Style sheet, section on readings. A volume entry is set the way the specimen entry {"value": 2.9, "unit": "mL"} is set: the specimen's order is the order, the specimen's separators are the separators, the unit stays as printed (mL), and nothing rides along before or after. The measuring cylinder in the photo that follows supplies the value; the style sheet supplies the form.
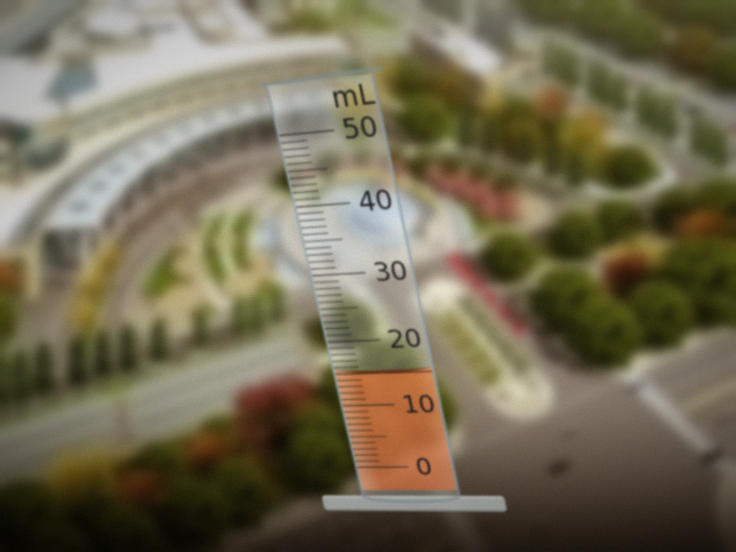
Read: {"value": 15, "unit": "mL"}
